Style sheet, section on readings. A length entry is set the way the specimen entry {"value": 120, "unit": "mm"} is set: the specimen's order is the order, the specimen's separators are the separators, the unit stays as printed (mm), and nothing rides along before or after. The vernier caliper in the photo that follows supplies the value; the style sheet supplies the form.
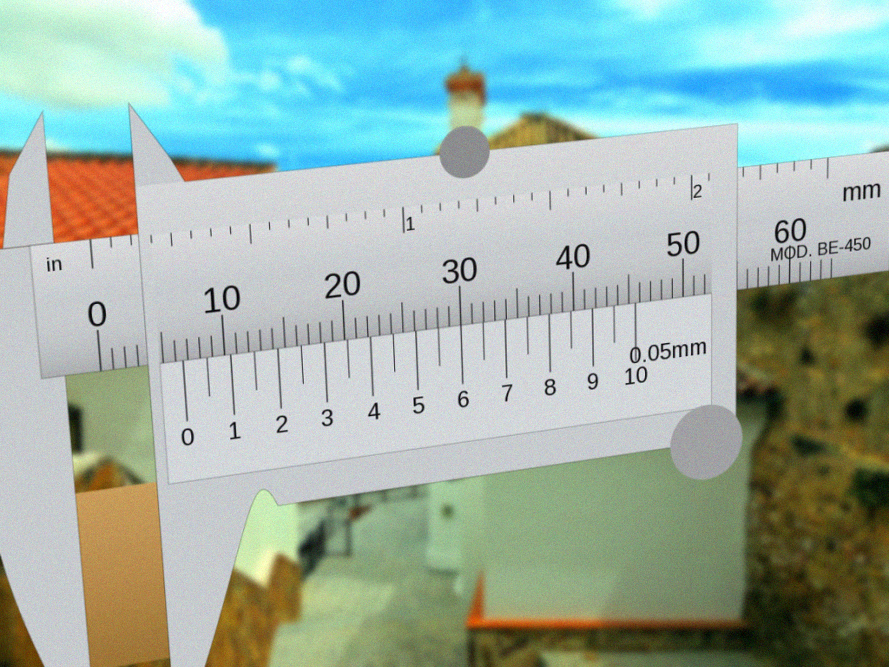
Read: {"value": 6.6, "unit": "mm"}
